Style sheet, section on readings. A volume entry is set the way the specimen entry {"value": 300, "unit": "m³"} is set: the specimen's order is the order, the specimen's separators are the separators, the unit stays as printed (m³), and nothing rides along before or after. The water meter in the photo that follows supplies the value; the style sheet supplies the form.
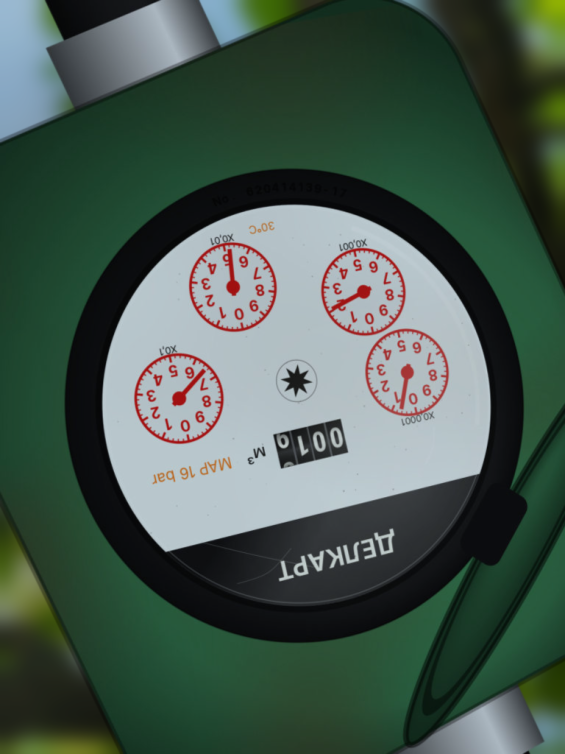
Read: {"value": 18.6520, "unit": "m³"}
